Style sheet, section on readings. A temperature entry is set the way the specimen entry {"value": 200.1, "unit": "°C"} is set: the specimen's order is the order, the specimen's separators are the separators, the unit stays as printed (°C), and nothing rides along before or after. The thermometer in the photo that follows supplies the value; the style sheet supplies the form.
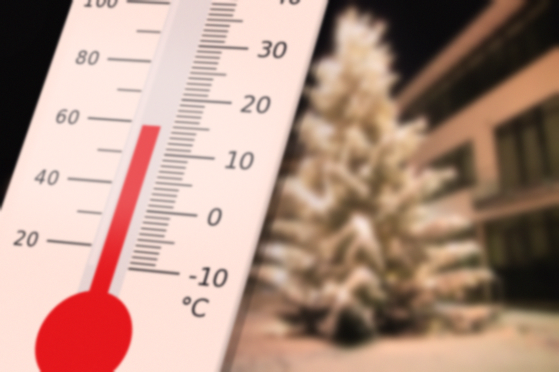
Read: {"value": 15, "unit": "°C"}
